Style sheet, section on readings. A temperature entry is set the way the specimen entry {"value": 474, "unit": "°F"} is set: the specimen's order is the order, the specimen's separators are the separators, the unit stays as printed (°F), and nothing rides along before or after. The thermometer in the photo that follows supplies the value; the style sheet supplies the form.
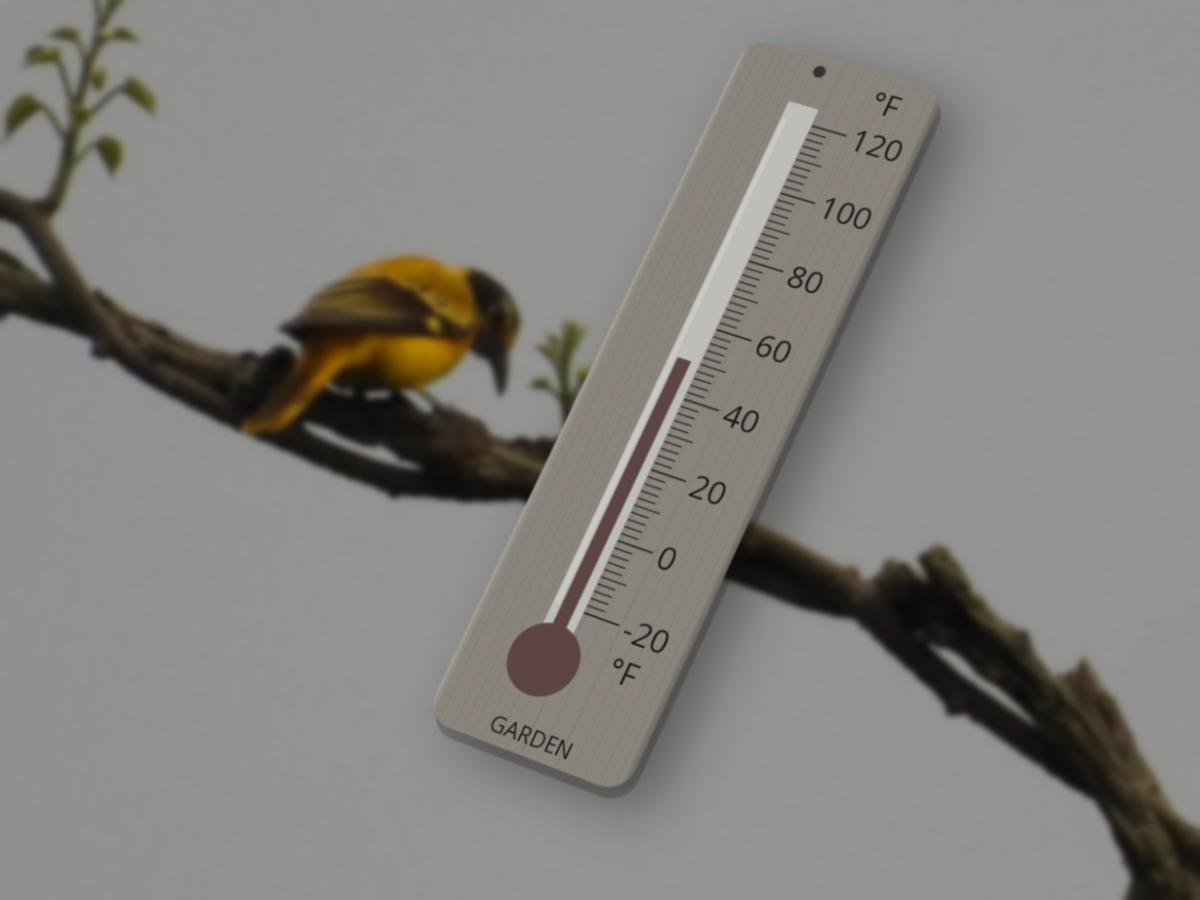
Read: {"value": 50, "unit": "°F"}
